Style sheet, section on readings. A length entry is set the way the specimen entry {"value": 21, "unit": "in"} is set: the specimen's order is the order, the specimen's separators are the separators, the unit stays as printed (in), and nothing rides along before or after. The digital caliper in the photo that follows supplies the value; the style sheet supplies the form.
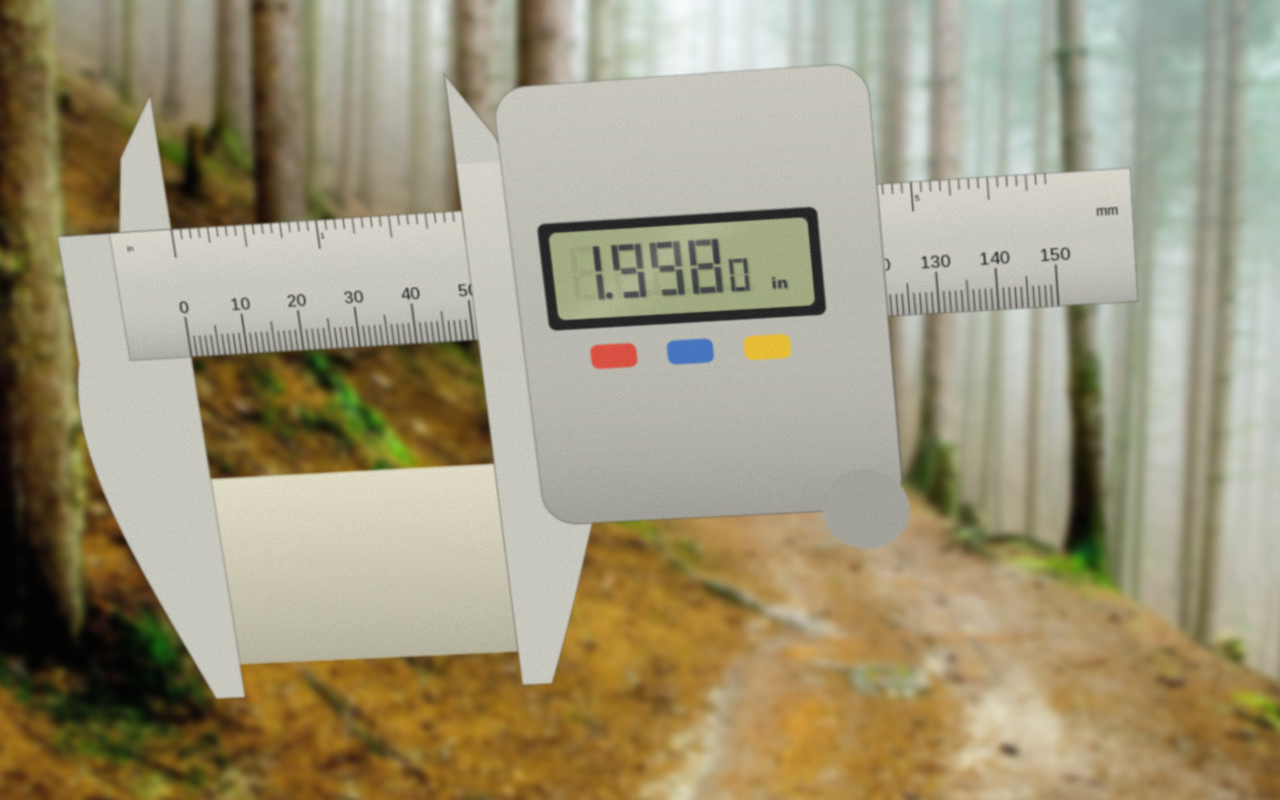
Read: {"value": 1.9980, "unit": "in"}
